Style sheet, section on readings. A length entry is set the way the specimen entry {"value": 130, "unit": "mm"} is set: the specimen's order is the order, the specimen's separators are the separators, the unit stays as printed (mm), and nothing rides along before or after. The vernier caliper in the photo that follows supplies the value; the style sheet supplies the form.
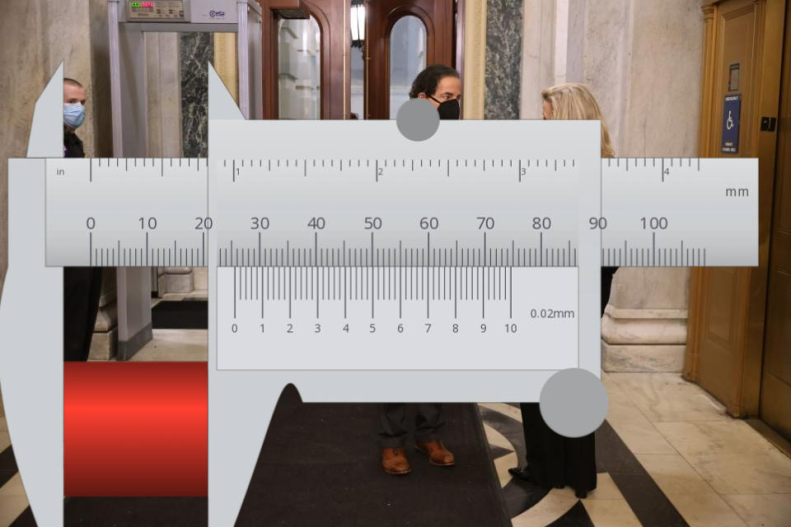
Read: {"value": 25.6, "unit": "mm"}
